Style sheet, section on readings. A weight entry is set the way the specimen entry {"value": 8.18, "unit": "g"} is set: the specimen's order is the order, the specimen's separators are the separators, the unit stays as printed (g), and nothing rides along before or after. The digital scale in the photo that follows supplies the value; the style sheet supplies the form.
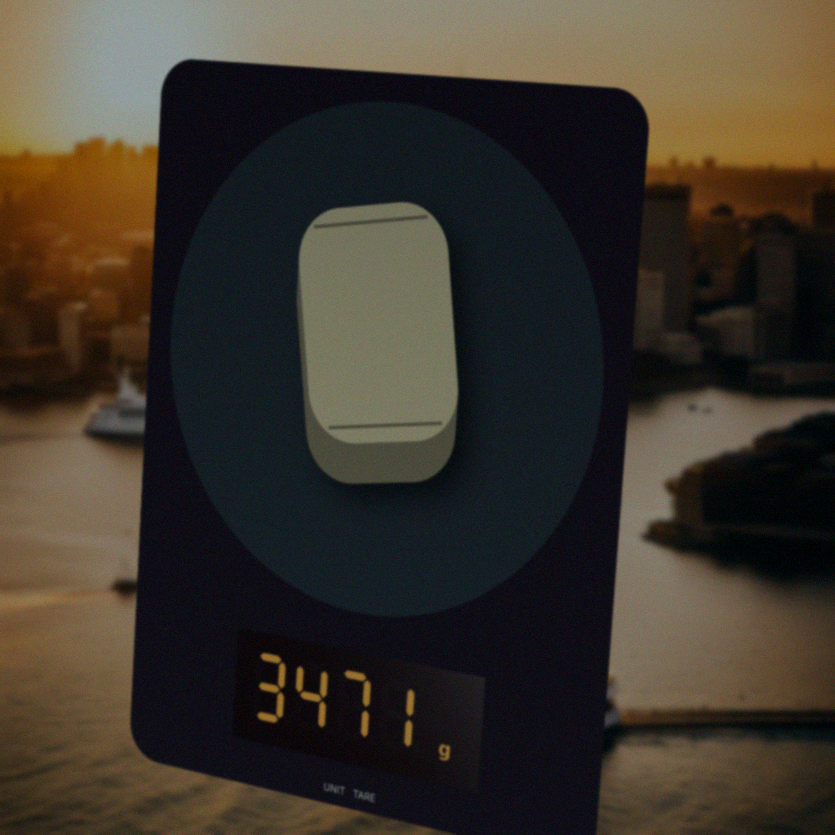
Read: {"value": 3471, "unit": "g"}
